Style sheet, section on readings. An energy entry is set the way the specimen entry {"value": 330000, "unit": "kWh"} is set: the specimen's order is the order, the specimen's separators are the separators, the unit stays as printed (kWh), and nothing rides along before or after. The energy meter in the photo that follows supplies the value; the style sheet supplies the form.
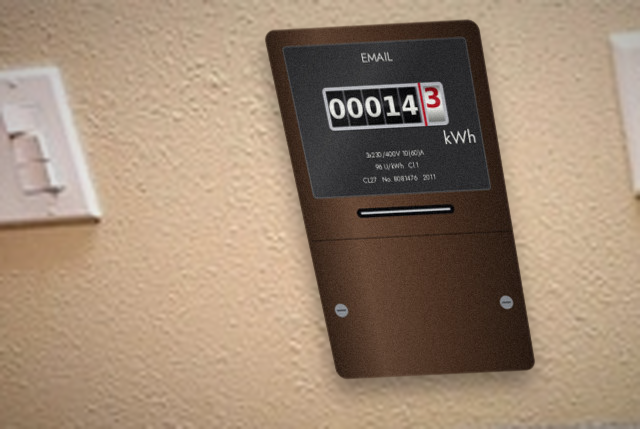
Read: {"value": 14.3, "unit": "kWh"}
